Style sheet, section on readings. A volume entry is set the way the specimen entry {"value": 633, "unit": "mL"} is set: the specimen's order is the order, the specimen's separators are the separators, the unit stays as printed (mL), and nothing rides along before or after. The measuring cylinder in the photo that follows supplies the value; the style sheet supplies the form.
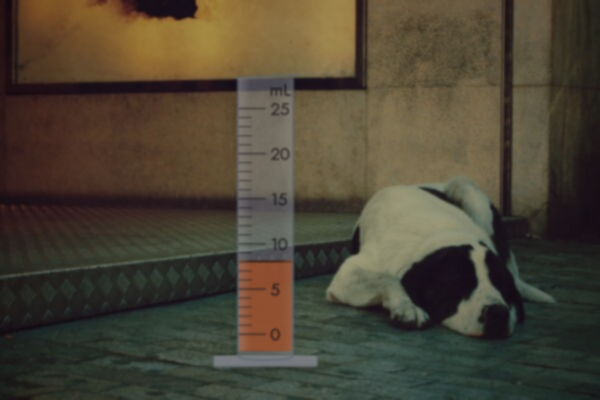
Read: {"value": 8, "unit": "mL"}
